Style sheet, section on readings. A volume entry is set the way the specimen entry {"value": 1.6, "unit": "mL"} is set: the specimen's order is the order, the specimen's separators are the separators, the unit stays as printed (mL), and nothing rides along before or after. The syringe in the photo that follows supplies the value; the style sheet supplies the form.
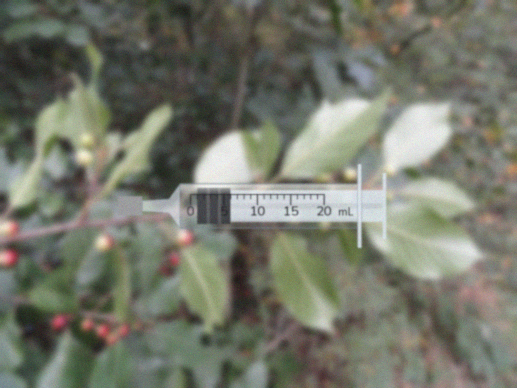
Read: {"value": 1, "unit": "mL"}
